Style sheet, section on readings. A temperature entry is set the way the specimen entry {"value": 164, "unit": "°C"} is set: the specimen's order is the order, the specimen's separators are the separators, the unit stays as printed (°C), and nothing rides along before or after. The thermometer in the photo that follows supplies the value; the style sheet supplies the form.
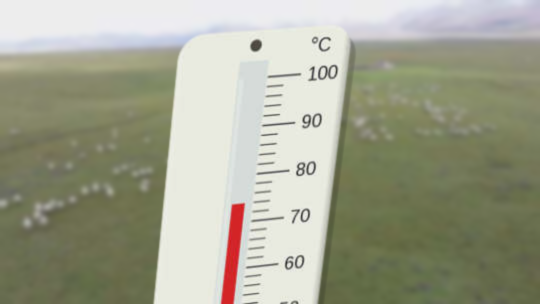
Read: {"value": 74, "unit": "°C"}
